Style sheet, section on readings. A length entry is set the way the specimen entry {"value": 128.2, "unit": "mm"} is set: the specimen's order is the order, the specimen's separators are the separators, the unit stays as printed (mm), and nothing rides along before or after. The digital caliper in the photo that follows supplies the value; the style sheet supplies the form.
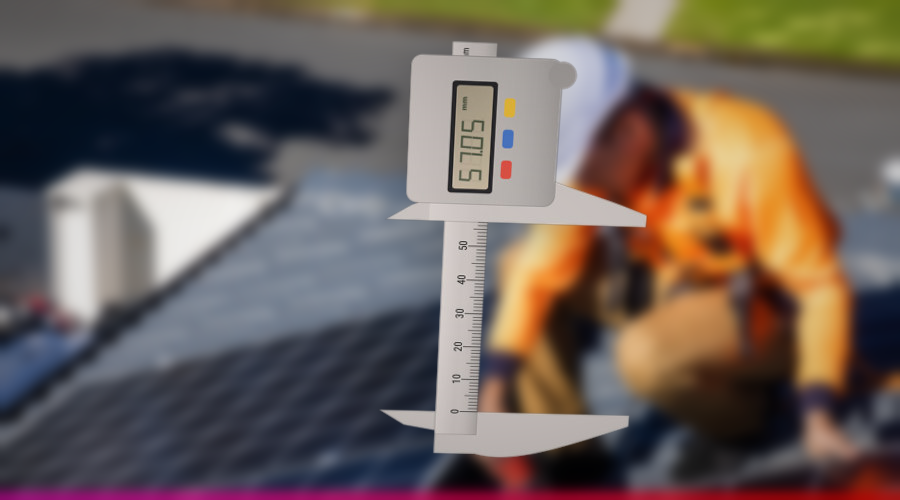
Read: {"value": 57.05, "unit": "mm"}
